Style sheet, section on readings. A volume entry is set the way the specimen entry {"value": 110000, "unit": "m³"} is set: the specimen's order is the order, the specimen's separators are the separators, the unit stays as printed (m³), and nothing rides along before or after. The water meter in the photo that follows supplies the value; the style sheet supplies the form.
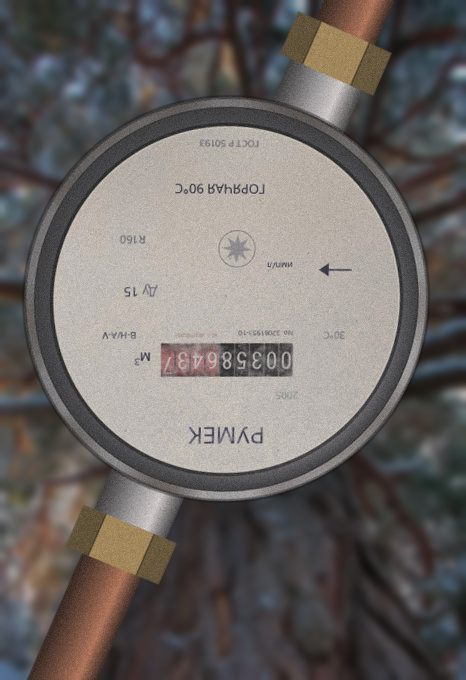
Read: {"value": 358.6437, "unit": "m³"}
